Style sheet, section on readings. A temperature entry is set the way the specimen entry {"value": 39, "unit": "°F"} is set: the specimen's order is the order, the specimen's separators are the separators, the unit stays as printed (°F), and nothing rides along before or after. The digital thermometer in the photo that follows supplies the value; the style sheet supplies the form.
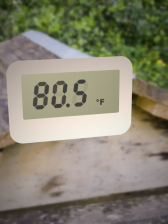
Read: {"value": 80.5, "unit": "°F"}
